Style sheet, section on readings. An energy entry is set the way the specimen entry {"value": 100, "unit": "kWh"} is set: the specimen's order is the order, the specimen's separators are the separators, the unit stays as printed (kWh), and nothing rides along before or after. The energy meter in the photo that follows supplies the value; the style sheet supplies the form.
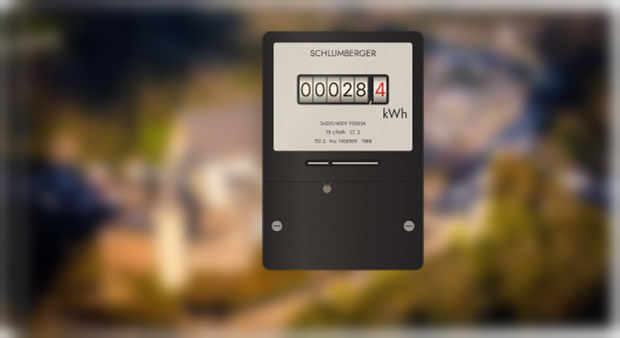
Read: {"value": 28.4, "unit": "kWh"}
